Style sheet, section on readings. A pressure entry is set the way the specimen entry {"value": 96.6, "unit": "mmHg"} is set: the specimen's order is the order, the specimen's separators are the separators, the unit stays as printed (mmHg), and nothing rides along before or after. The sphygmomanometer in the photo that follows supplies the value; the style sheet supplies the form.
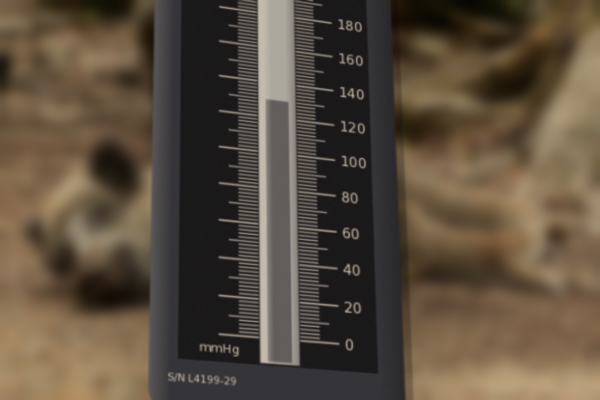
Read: {"value": 130, "unit": "mmHg"}
